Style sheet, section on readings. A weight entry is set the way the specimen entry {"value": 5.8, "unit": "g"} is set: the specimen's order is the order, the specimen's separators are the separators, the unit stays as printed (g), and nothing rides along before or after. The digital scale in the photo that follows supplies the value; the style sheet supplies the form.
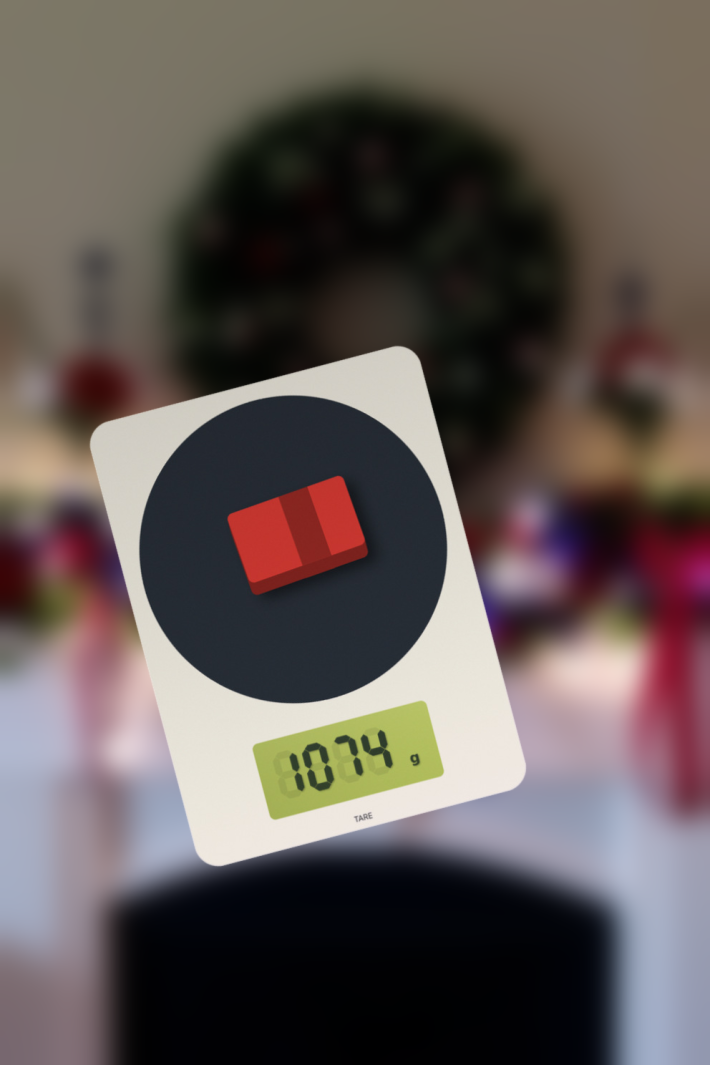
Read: {"value": 1074, "unit": "g"}
